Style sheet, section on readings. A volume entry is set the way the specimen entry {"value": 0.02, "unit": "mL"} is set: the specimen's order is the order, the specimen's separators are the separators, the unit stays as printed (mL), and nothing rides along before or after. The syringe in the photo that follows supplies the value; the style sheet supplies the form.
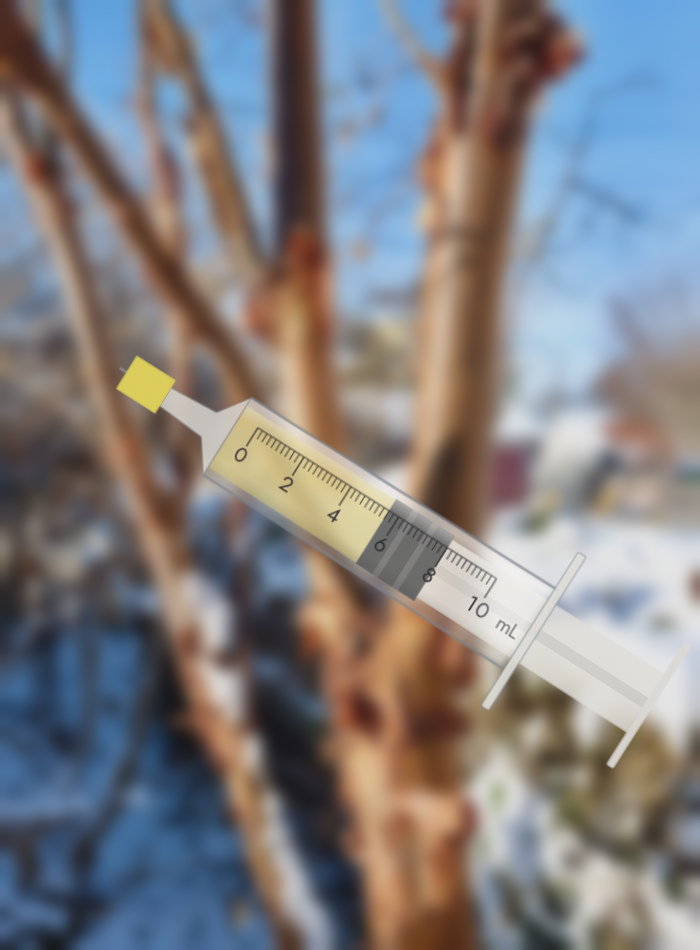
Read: {"value": 5.6, "unit": "mL"}
